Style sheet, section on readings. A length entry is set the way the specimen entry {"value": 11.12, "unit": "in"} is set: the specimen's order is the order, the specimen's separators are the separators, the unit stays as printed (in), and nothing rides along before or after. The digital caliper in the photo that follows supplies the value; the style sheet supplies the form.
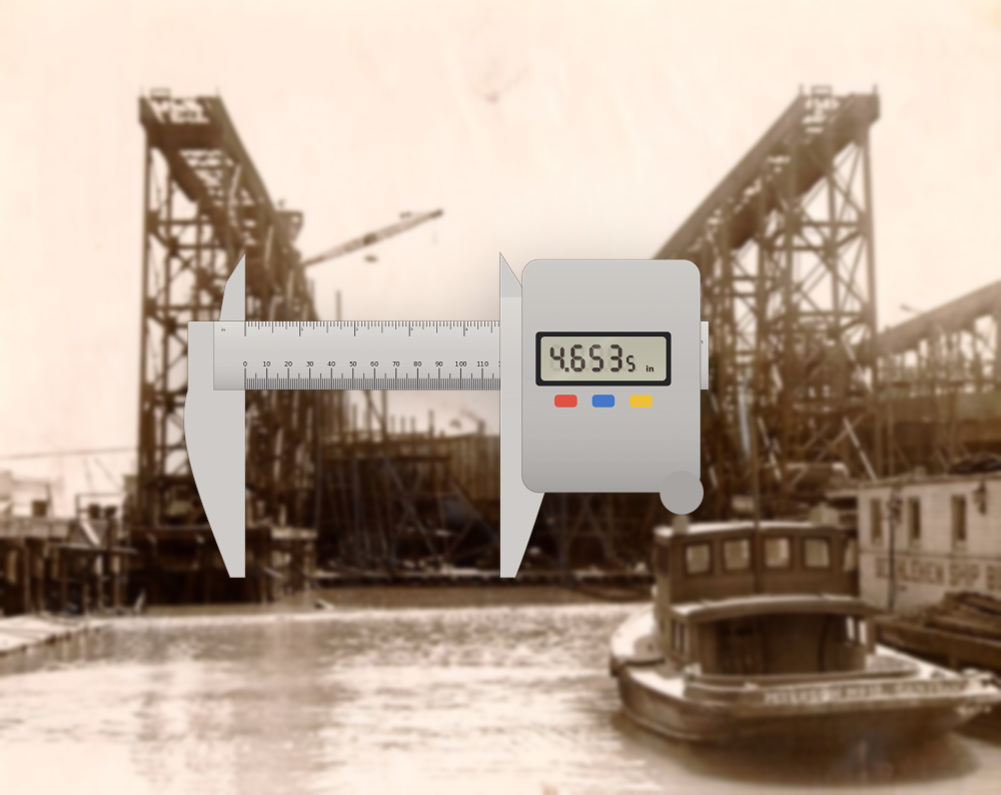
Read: {"value": 4.6535, "unit": "in"}
